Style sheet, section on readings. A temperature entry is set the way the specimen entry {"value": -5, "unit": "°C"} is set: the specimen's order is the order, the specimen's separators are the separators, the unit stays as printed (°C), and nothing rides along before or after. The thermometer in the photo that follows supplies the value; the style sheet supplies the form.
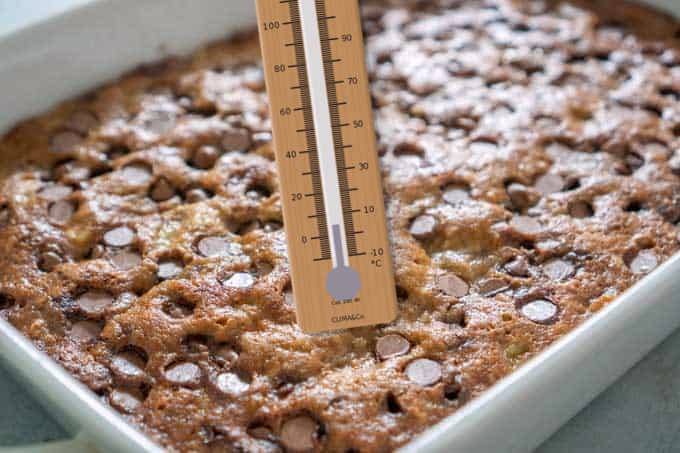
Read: {"value": 5, "unit": "°C"}
